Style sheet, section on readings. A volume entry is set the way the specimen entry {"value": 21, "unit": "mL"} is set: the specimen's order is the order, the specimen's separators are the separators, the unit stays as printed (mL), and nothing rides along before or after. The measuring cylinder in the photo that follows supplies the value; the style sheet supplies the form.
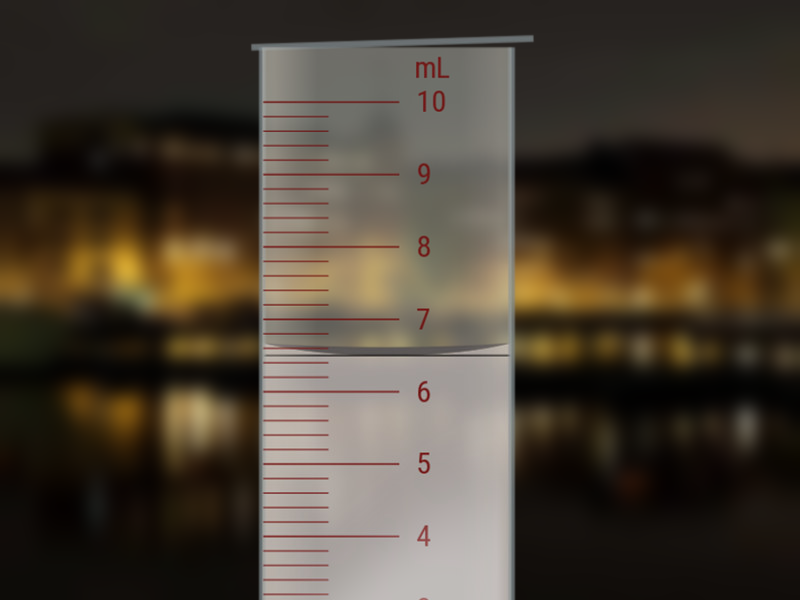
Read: {"value": 6.5, "unit": "mL"}
